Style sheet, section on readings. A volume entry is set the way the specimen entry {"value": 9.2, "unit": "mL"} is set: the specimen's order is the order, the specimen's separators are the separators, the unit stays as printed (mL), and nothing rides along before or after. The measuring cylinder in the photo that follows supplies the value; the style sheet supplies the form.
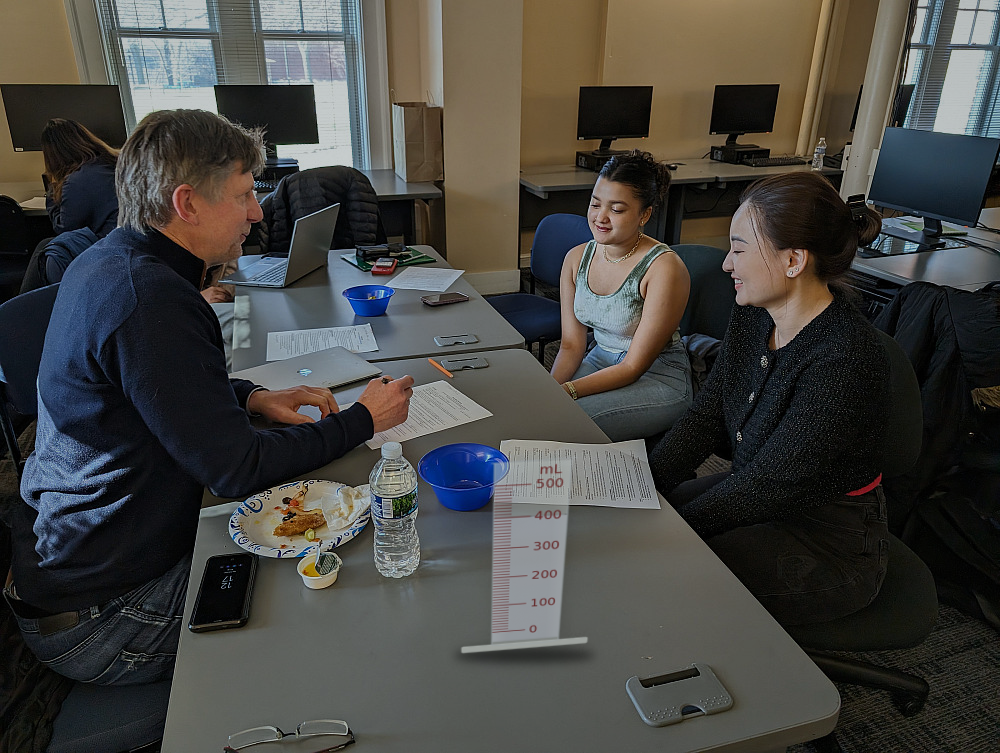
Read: {"value": 400, "unit": "mL"}
